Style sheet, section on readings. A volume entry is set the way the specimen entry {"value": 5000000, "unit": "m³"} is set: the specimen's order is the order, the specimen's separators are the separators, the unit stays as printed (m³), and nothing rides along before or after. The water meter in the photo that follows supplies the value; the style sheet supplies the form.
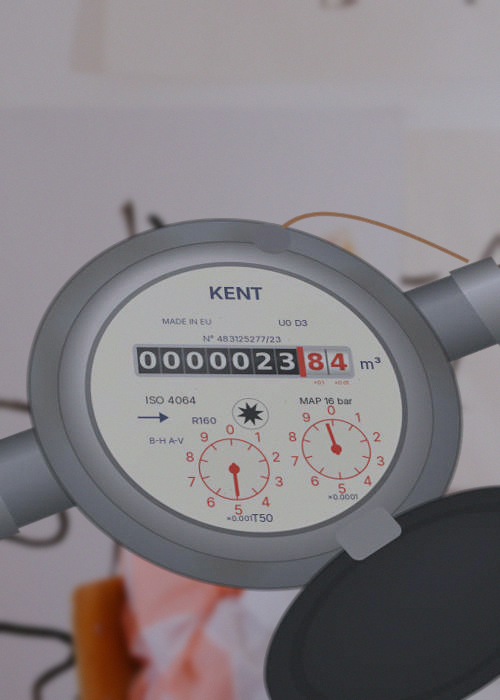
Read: {"value": 23.8449, "unit": "m³"}
